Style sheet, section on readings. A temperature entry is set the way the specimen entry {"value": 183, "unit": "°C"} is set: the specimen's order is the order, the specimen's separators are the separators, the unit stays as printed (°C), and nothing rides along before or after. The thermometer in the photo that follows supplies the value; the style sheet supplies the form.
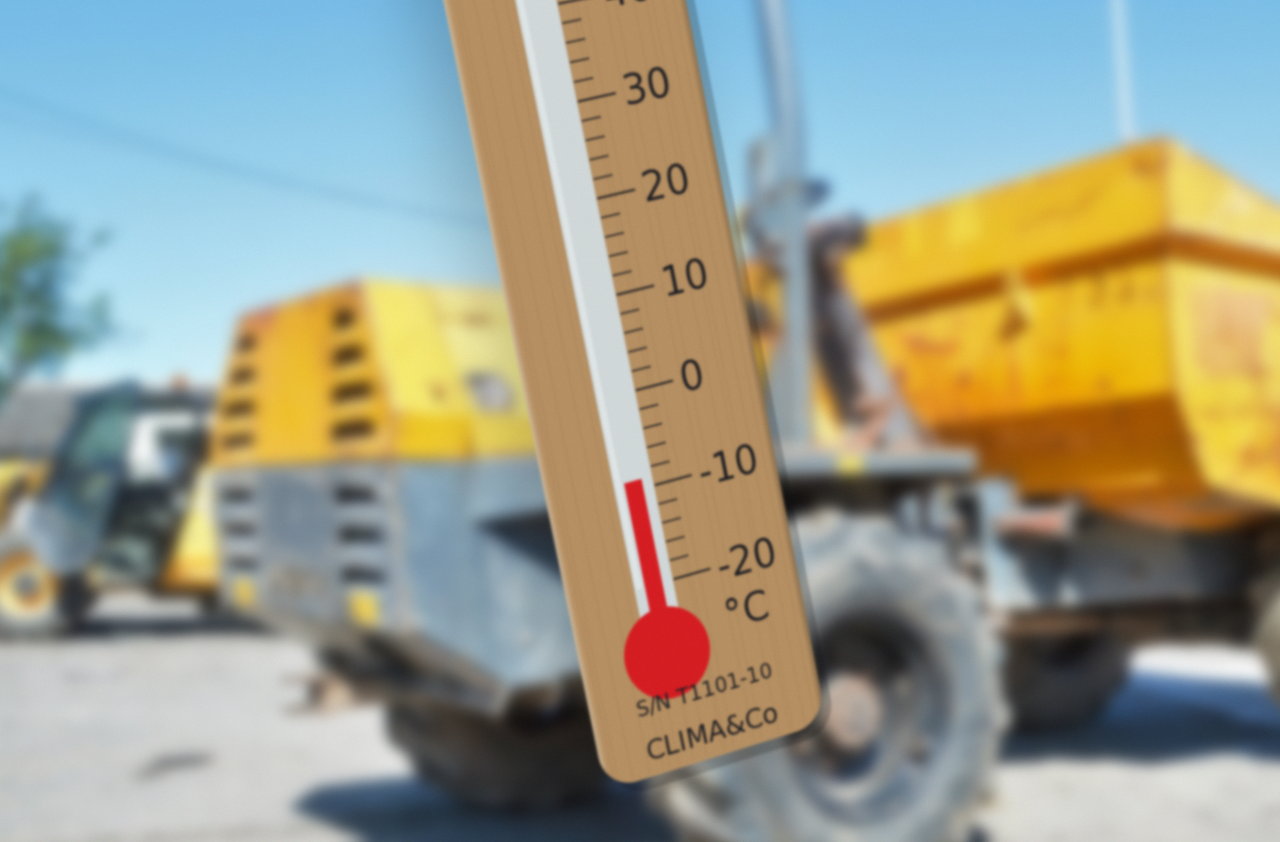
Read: {"value": -9, "unit": "°C"}
